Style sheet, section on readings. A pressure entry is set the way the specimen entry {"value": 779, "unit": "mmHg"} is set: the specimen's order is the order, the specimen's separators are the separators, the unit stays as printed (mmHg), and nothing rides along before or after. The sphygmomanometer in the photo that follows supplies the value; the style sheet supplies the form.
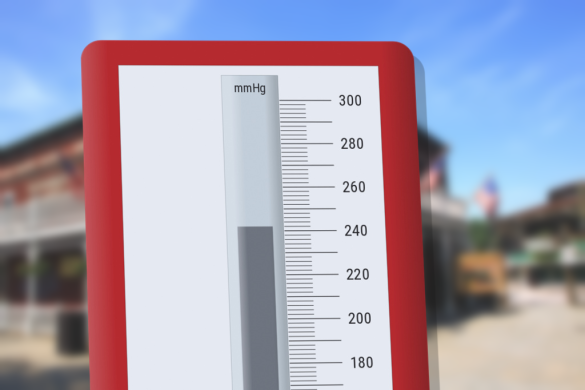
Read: {"value": 242, "unit": "mmHg"}
